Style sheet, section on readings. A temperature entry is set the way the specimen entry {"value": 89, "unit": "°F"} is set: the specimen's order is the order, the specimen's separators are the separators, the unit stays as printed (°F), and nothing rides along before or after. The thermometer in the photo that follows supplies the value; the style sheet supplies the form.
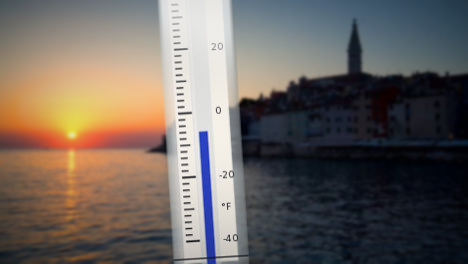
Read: {"value": -6, "unit": "°F"}
